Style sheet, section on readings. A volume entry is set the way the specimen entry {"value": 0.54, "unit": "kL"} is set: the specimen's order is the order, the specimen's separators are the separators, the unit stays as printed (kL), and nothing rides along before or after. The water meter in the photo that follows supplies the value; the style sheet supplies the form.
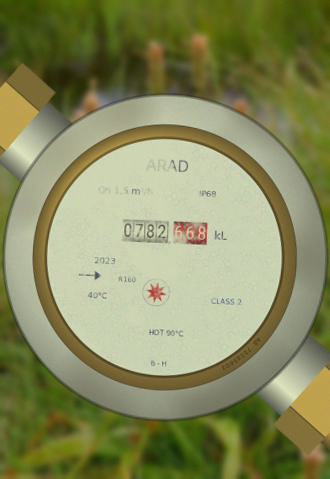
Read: {"value": 782.668, "unit": "kL"}
